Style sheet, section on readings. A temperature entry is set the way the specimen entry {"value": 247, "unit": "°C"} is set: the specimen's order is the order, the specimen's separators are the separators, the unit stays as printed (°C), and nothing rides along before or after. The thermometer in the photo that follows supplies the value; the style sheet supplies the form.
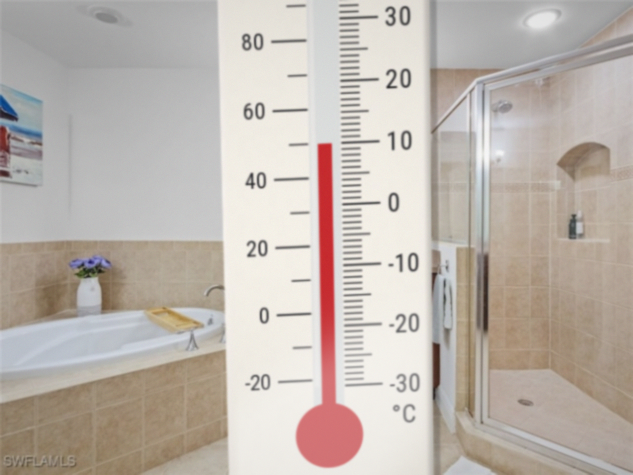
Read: {"value": 10, "unit": "°C"}
